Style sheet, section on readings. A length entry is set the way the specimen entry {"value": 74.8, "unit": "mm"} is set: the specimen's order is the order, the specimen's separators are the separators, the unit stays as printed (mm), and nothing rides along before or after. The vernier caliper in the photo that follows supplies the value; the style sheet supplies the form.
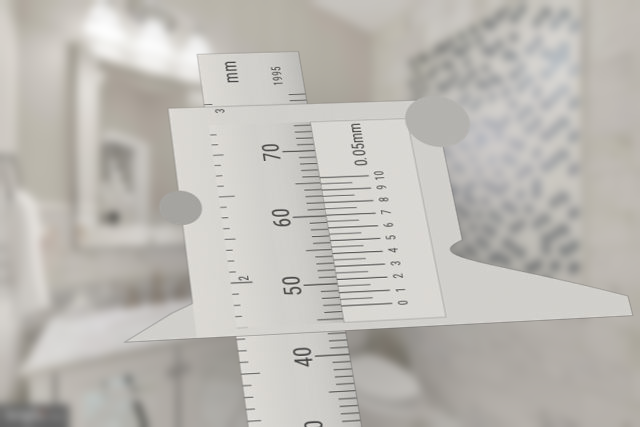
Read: {"value": 46.8, "unit": "mm"}
